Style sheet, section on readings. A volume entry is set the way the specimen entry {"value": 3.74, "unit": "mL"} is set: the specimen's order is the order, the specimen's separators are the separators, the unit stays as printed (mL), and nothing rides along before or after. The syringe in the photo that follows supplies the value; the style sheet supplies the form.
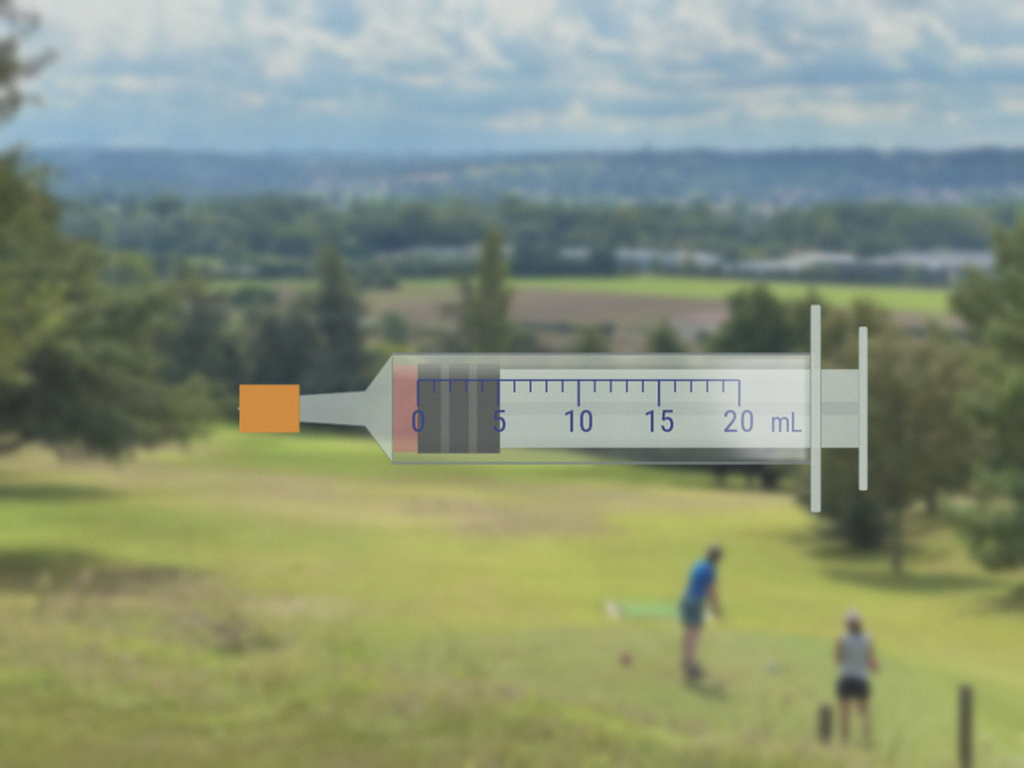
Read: {"value": 0, "unit": "mL"}
